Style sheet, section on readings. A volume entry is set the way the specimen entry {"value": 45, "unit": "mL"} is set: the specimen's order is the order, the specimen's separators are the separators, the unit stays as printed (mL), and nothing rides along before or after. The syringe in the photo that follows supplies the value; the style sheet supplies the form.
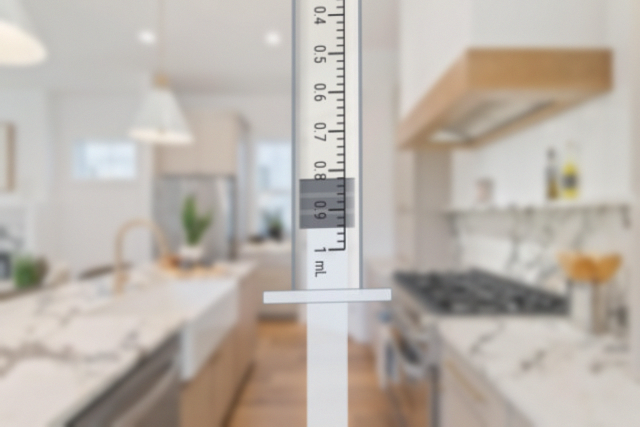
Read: {"value": 0.82, "unit": "mL"}
